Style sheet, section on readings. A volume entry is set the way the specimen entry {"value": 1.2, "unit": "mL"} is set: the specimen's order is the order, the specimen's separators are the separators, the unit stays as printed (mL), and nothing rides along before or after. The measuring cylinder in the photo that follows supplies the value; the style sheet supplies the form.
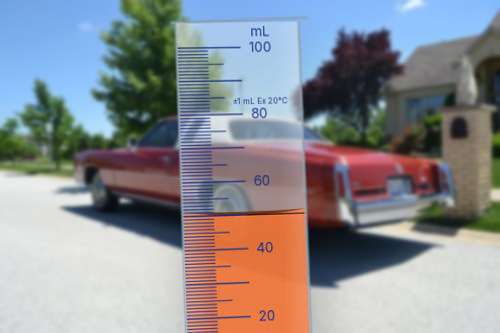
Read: {"value": 50, "unit": "mL"}
